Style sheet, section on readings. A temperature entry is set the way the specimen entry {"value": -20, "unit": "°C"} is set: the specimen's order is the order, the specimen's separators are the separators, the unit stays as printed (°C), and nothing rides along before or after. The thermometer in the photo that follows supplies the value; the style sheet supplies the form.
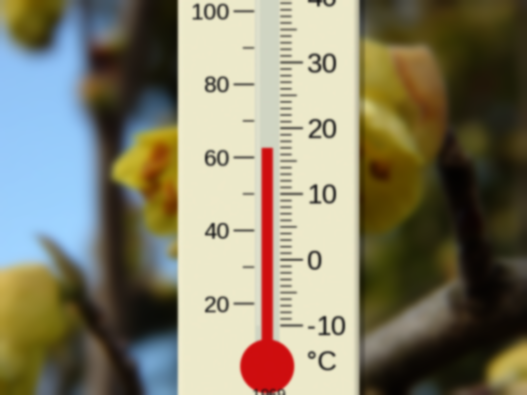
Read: {"value": 17, "unit": "°C"}
